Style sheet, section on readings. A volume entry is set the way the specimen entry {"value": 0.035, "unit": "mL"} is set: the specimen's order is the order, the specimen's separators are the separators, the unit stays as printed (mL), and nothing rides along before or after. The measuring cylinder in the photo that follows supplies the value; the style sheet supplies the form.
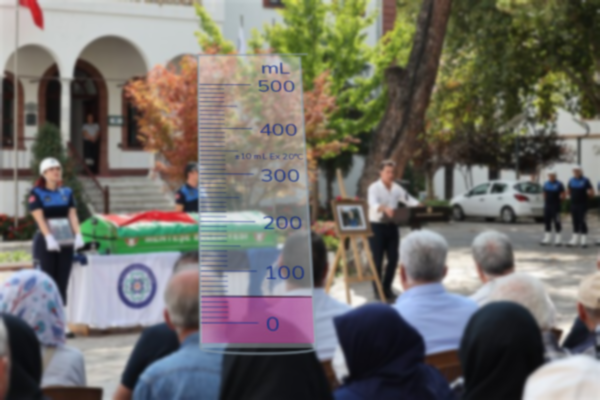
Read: {"value": 50, "unit": "mL"}
